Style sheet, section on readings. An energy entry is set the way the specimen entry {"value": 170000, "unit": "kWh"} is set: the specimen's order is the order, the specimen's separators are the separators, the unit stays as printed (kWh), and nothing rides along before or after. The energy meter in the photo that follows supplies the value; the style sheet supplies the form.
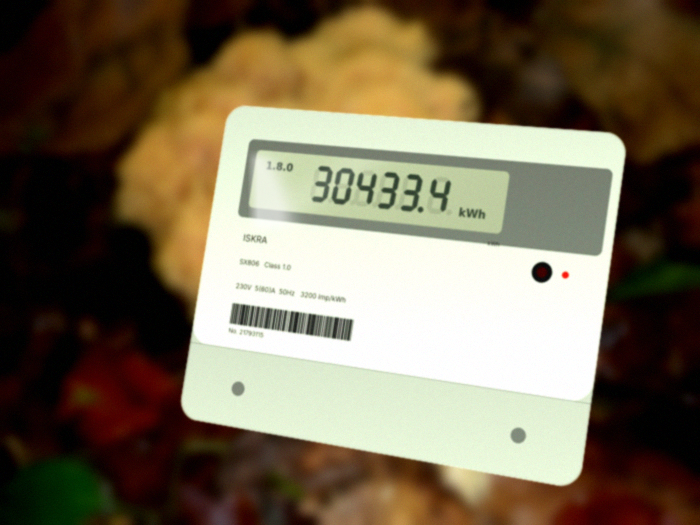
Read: {"value": 30433.4, "unit": "kWh"}
